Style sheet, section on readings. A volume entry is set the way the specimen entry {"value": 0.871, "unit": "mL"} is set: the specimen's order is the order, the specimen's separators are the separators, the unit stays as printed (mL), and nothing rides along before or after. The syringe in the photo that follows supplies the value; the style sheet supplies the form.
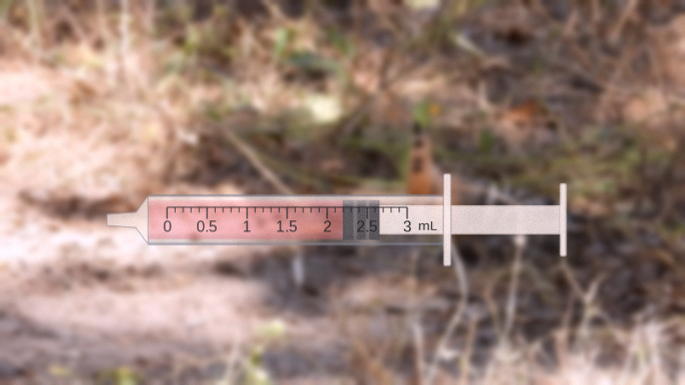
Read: {"value": 2.2, "unit": "mL"}
